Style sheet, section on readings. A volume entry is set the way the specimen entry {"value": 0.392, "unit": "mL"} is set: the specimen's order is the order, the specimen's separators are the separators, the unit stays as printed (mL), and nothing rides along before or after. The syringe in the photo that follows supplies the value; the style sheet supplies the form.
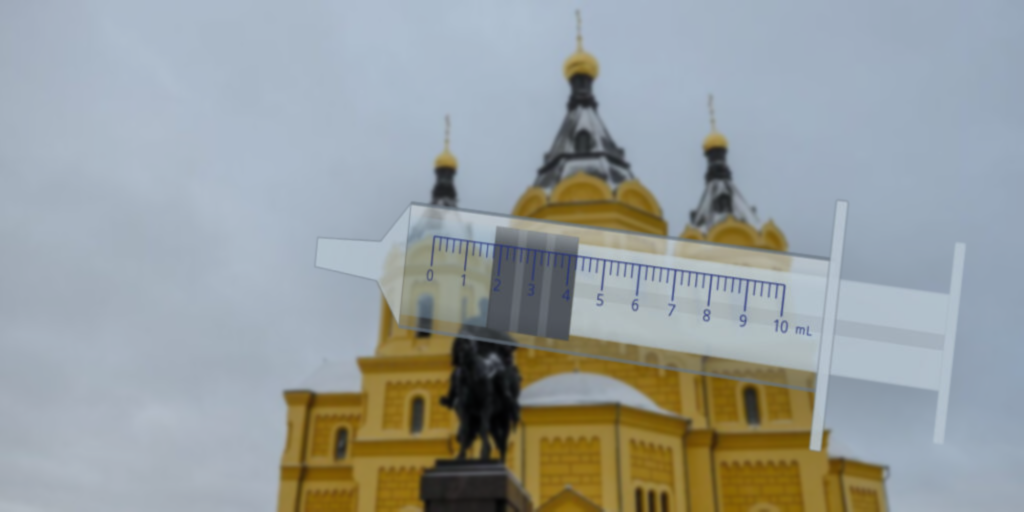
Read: {"value": 1.8, "unit": "mL"}
